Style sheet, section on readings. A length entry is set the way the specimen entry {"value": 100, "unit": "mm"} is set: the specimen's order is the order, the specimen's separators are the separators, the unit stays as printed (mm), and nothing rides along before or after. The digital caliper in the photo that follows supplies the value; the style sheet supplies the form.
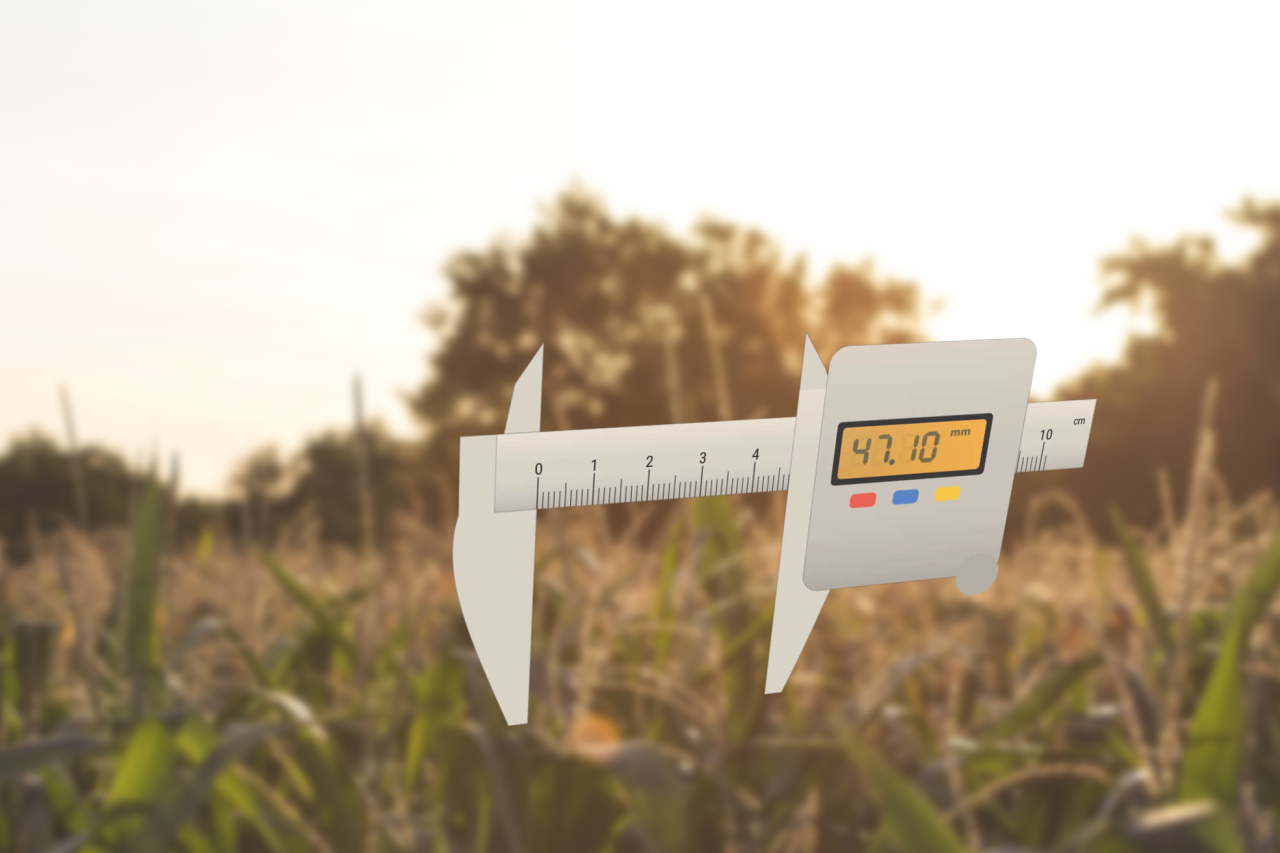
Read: {"value": 47.10, "unit": "mm"}
